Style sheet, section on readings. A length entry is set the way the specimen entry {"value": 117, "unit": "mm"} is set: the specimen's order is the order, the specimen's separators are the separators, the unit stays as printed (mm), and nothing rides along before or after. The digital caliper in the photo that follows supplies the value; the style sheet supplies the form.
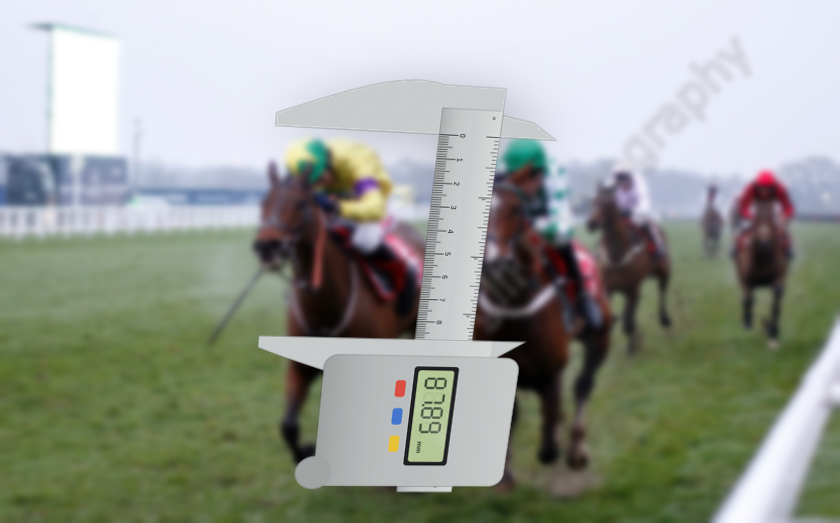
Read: {"value": 87.89, "unit": "mm"}
